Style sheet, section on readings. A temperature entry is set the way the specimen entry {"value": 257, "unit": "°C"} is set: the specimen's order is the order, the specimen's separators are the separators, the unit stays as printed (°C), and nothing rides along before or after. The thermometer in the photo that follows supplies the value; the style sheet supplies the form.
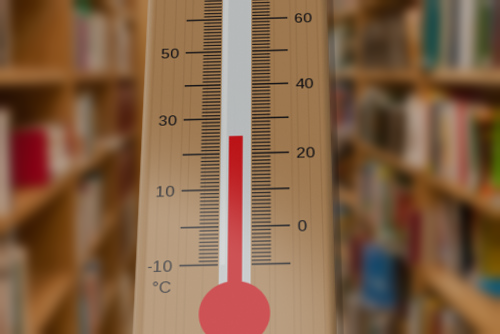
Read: {"value": 25, "unit": "°C"}
